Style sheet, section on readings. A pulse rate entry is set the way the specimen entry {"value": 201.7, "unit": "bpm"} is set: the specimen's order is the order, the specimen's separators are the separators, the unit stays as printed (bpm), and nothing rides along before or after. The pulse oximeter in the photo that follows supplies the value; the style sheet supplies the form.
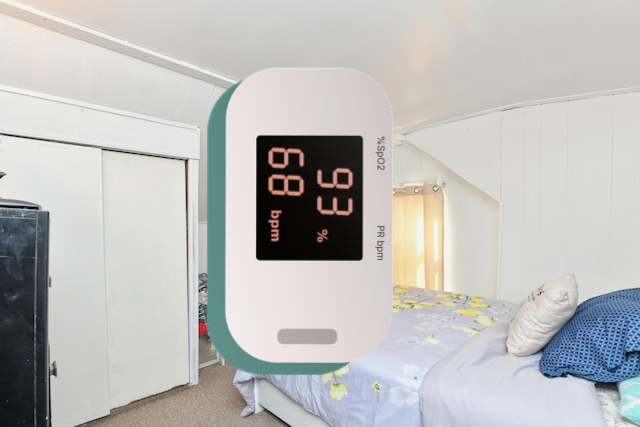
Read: {"value": 68, "unit": "bpm"}
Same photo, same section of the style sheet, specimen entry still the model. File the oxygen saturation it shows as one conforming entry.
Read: {"value": 93, "unit": "%"}
